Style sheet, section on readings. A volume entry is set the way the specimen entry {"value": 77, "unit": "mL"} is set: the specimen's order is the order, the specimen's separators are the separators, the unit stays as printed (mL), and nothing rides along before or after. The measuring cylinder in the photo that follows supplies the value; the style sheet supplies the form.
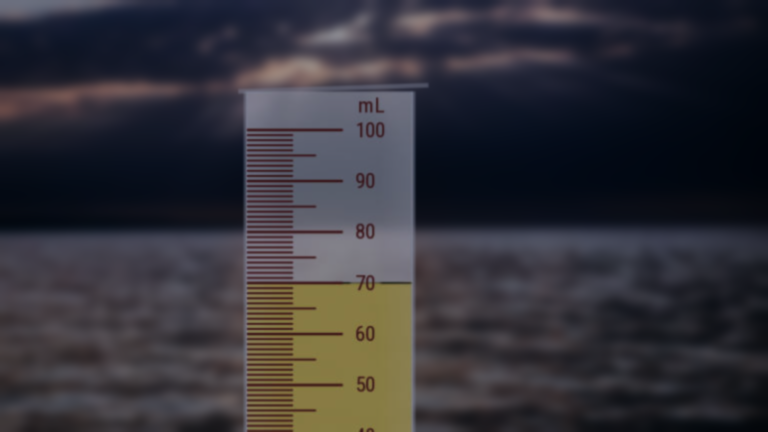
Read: {"value": 70, "unit": "mL"}
